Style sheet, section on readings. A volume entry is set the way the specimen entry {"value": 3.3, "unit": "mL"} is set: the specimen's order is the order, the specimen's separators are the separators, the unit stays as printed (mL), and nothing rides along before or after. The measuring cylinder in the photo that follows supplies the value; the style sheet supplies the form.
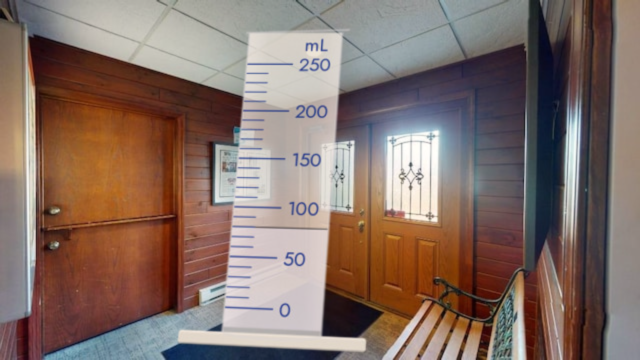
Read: {"value": 80, "unit": "mL"}
